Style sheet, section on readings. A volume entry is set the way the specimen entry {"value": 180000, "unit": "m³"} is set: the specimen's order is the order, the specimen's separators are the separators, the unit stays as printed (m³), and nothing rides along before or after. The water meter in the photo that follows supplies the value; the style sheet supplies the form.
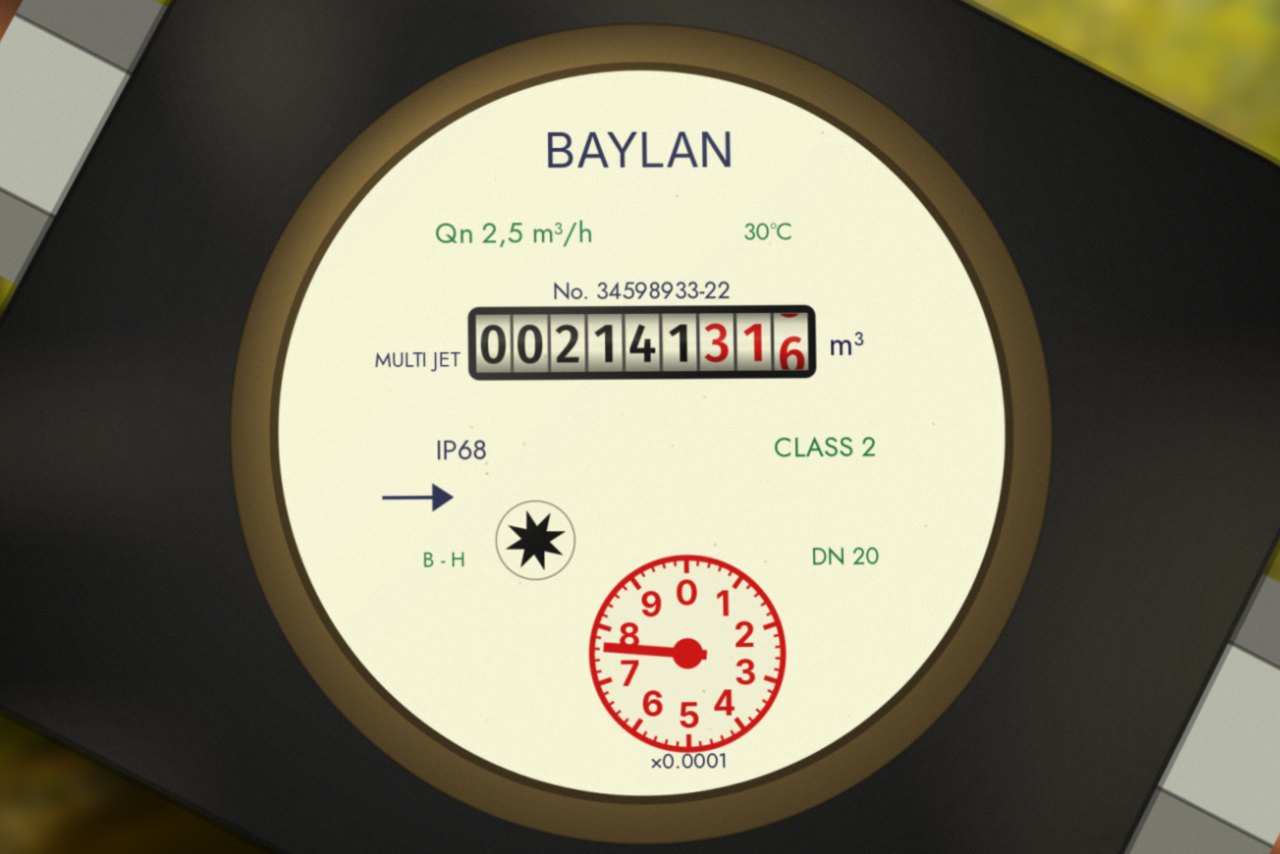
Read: {"value": 2141.3157, "unit": "m³"}
